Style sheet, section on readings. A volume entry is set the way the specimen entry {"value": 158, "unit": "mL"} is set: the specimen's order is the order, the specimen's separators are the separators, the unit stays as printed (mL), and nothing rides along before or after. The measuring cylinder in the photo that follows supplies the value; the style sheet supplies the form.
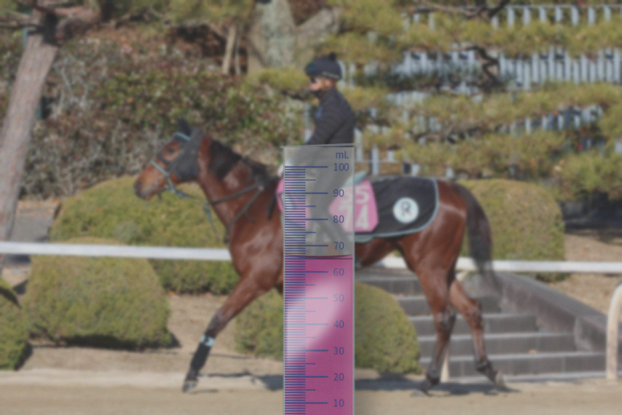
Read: {"value": 65, "unit": "mL"}
